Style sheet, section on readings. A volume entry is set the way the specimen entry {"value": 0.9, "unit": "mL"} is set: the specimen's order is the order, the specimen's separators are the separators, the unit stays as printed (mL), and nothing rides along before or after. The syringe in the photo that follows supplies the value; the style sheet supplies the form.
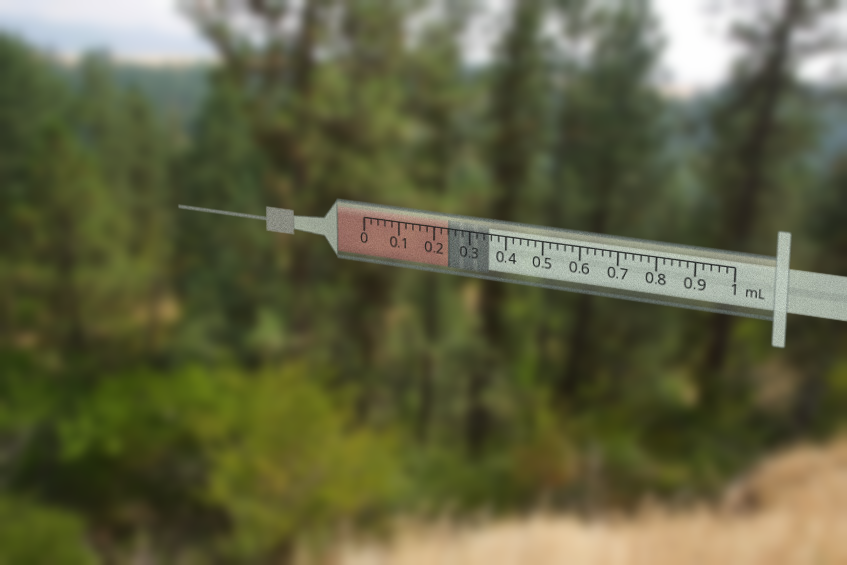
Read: {"value": 0.24, "unit": "mL"}
